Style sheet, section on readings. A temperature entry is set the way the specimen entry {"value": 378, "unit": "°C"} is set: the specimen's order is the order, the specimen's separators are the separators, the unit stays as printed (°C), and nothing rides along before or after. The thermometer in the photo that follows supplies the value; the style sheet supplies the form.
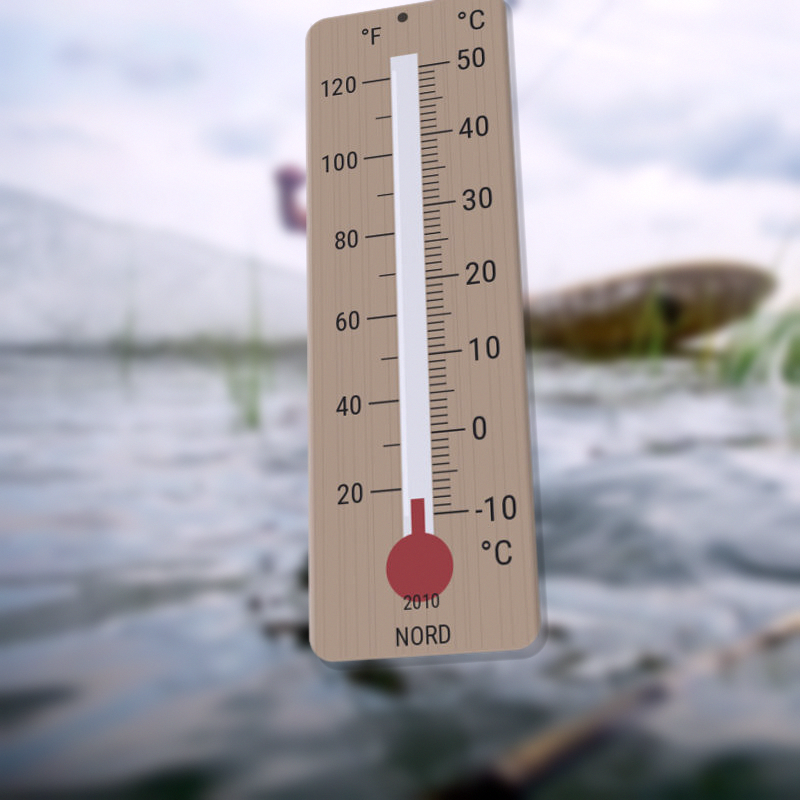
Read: {"value": -8, "unit": "°C"}
